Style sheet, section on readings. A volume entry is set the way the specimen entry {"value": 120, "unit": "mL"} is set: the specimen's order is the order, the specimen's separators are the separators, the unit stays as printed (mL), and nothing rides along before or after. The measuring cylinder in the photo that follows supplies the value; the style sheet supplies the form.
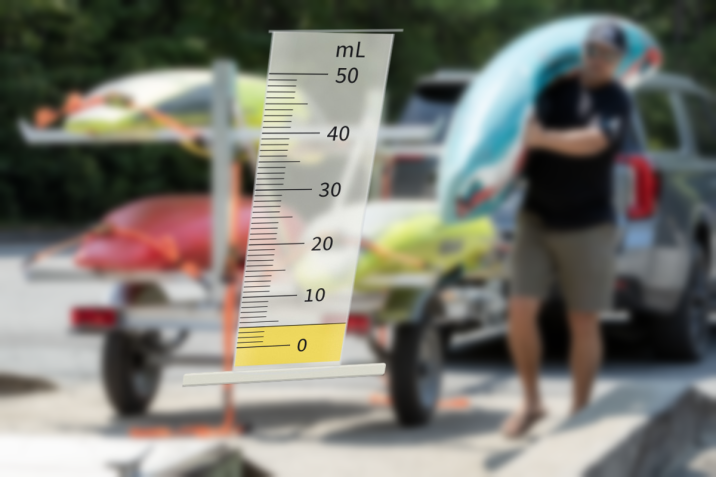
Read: {"value": 4, "unit": "mL"}
